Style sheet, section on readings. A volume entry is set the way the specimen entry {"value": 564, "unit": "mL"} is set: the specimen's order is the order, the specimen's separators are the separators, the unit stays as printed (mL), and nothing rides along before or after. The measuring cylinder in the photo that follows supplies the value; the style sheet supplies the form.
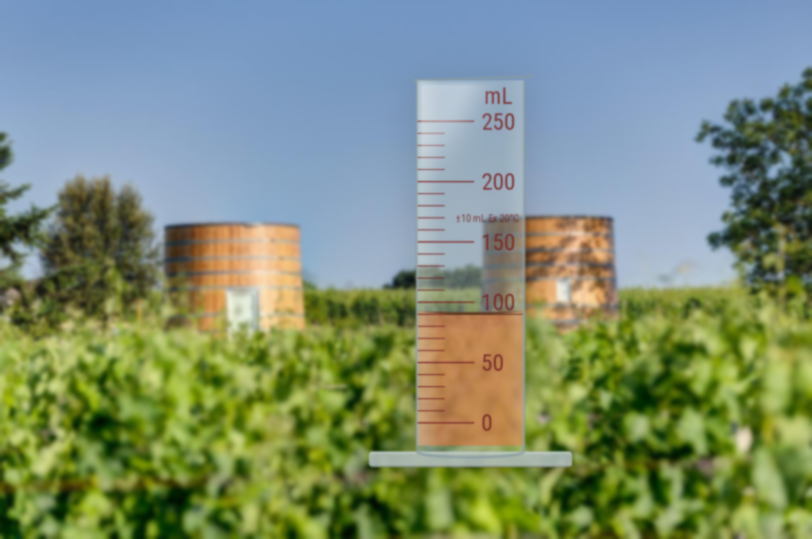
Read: {"value": 90, "unit": "mL"}
